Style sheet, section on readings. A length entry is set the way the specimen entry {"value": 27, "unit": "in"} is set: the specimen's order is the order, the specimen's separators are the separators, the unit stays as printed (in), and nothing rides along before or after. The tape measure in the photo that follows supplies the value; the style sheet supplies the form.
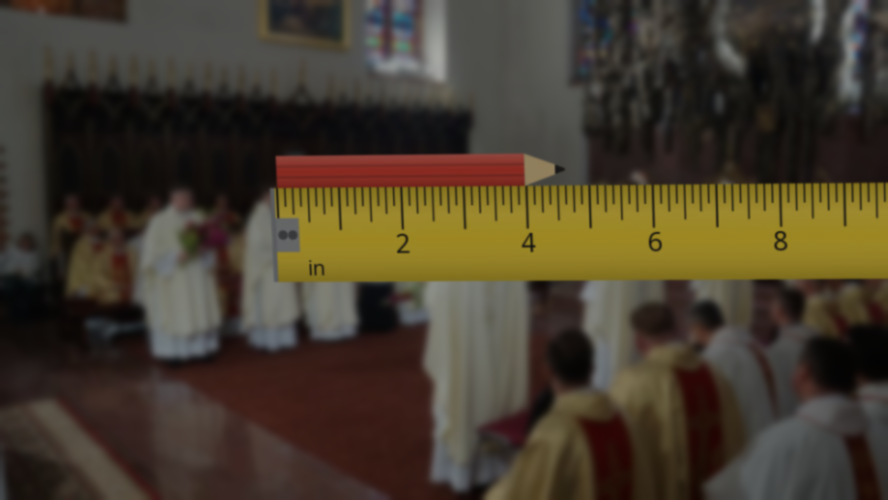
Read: {"value": 4.625, "unit": "in"}
